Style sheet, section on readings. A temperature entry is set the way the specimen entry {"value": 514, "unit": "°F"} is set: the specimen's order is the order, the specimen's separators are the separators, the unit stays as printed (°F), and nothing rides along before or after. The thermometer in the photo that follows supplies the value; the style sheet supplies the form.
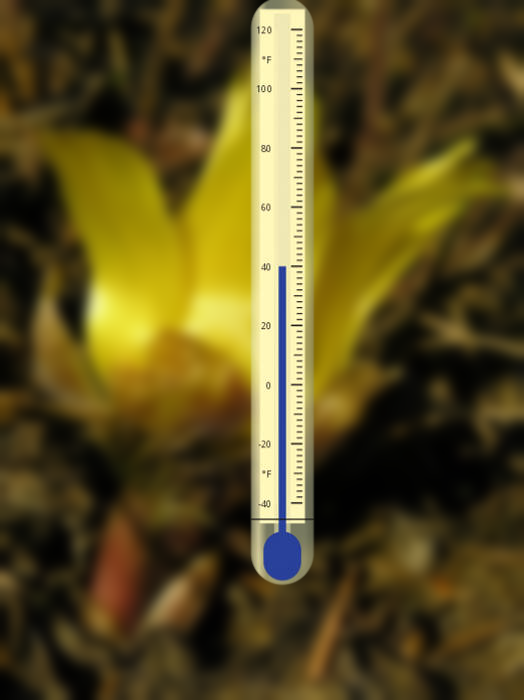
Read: {"value": 40, "unit": "°F"}
